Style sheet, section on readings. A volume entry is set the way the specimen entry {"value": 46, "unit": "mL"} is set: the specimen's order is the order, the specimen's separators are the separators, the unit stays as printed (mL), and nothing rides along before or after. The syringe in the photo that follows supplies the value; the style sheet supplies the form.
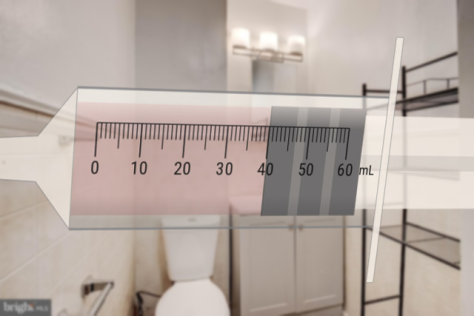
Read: {"value": 40, "unit": "mL"}
